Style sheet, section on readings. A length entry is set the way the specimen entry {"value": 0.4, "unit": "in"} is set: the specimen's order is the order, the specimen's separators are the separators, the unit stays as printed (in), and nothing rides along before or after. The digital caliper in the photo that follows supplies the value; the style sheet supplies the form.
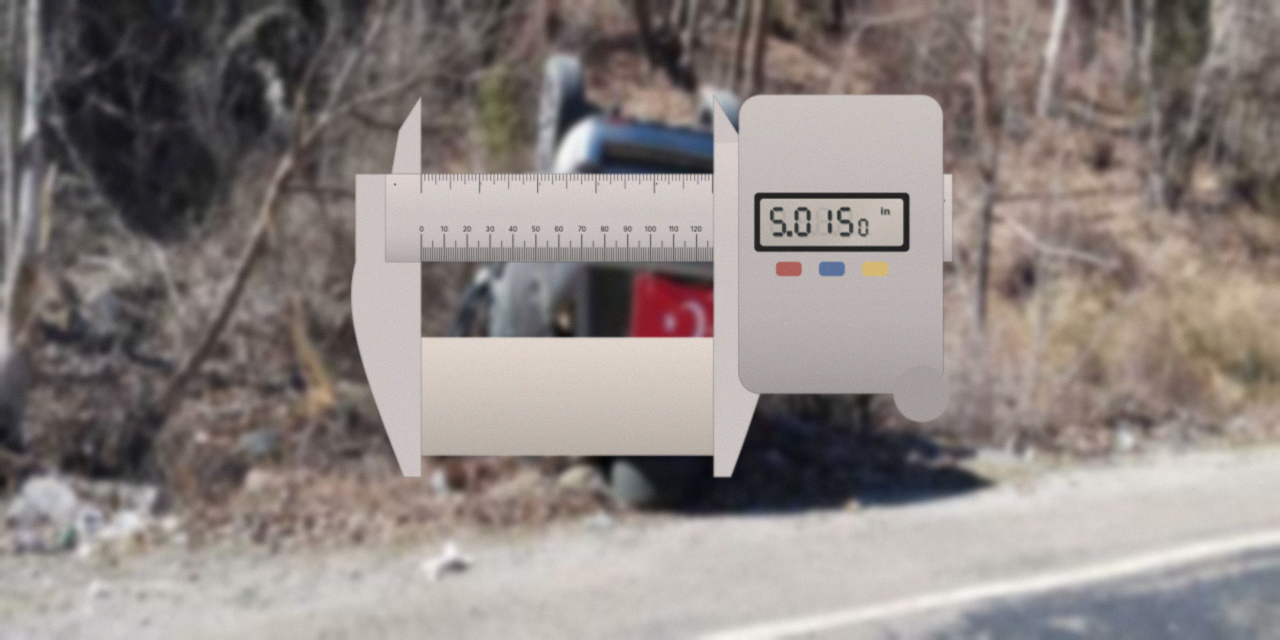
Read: {"value": 5.0150, "unit": "in"}
